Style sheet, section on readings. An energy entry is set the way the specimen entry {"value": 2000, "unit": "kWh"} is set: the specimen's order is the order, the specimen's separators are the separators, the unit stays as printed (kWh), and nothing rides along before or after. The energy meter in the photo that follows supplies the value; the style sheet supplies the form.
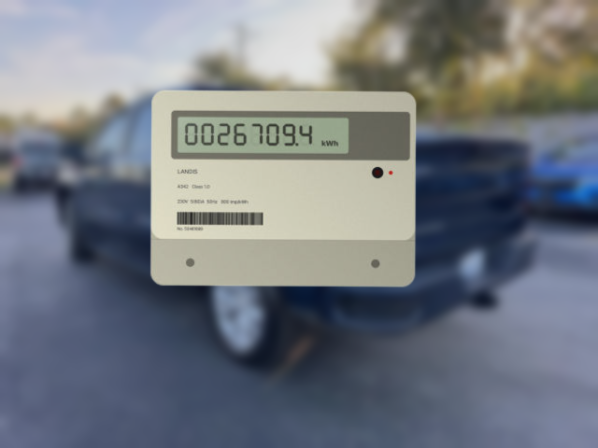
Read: {"value": 26709.4, "unit": "kWh"}
